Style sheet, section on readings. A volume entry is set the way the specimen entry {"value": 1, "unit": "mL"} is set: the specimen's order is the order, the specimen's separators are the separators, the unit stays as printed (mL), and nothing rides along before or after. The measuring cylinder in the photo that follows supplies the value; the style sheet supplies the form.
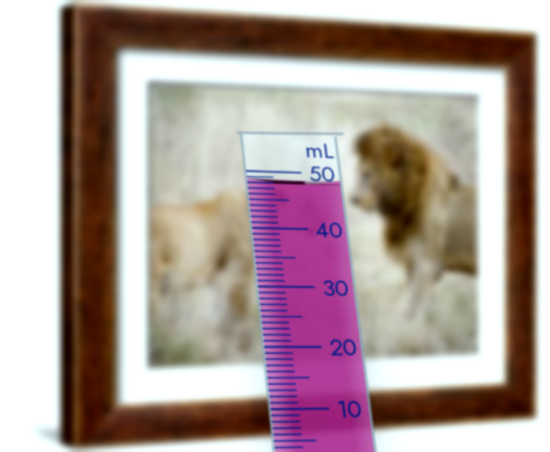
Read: {"value": 48, "unit": "mL"}
